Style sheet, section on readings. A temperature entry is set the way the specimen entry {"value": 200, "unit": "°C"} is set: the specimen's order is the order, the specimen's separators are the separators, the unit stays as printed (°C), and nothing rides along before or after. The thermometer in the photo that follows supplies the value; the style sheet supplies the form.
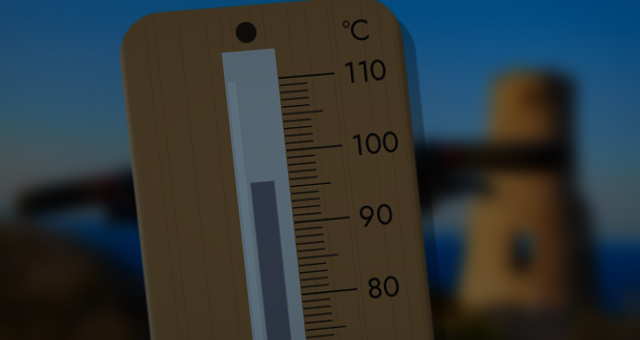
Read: {"value": 96, "unit": "°C"}
